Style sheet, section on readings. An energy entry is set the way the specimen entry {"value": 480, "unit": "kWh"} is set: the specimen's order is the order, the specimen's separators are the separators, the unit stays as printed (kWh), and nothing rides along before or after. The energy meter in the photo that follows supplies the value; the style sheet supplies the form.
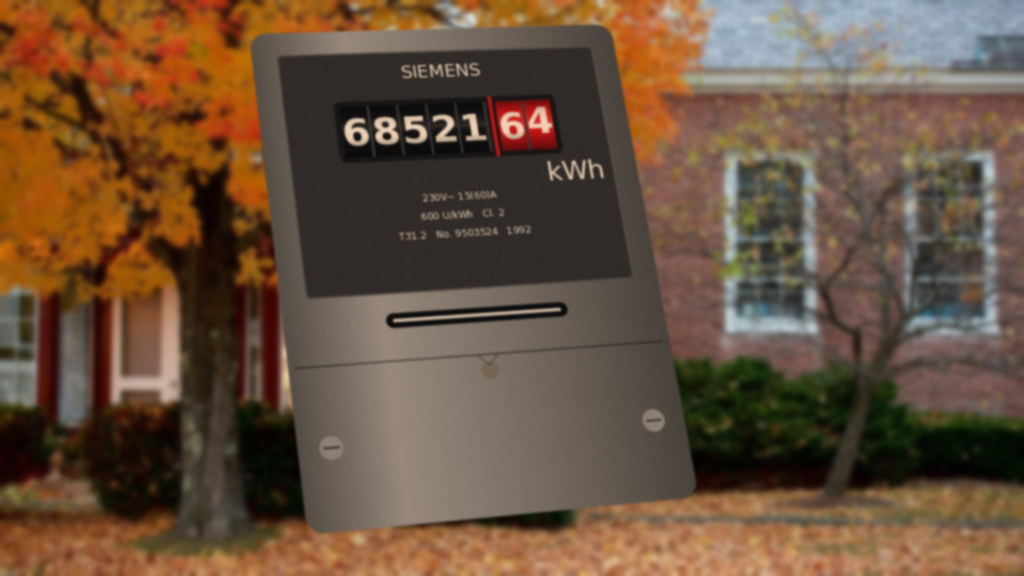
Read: {"value": 68521.64, "unit": "kWh"}
